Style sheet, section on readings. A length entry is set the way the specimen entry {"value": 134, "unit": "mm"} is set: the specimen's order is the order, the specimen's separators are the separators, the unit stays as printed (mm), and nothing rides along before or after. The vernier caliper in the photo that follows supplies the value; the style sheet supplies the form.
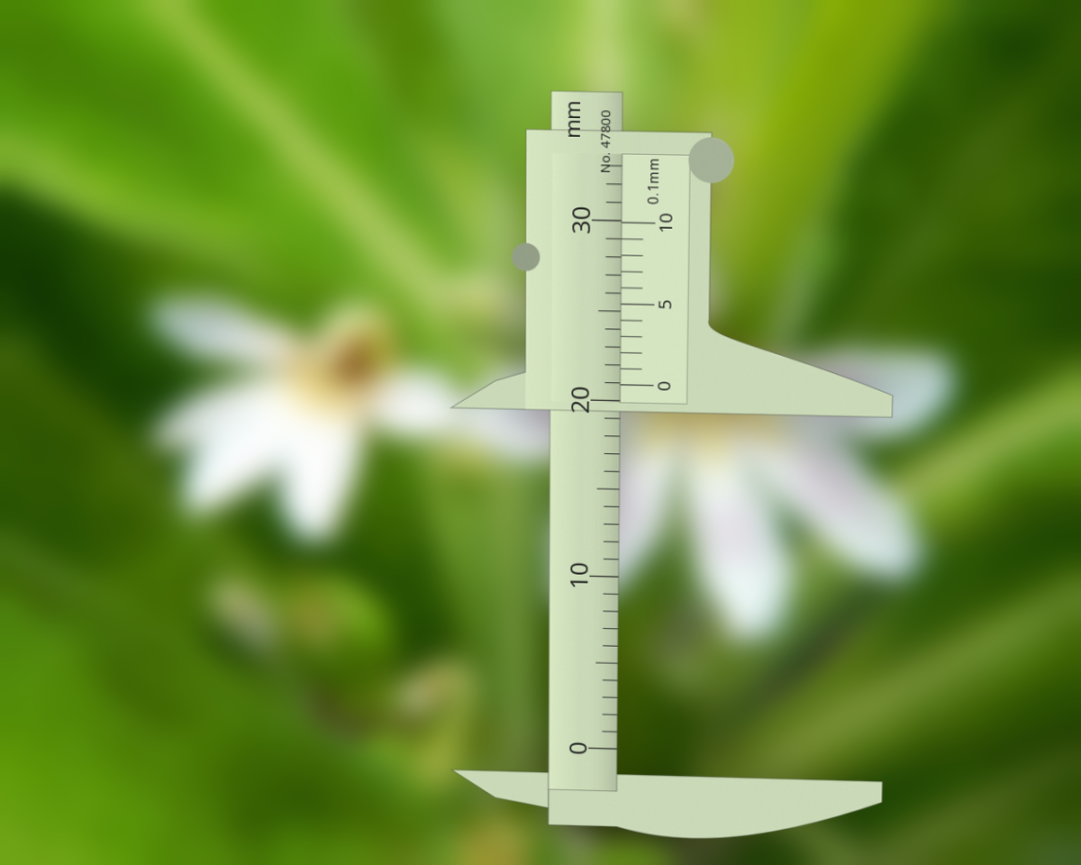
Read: {"value": 20.9, "unit": "mm"}
